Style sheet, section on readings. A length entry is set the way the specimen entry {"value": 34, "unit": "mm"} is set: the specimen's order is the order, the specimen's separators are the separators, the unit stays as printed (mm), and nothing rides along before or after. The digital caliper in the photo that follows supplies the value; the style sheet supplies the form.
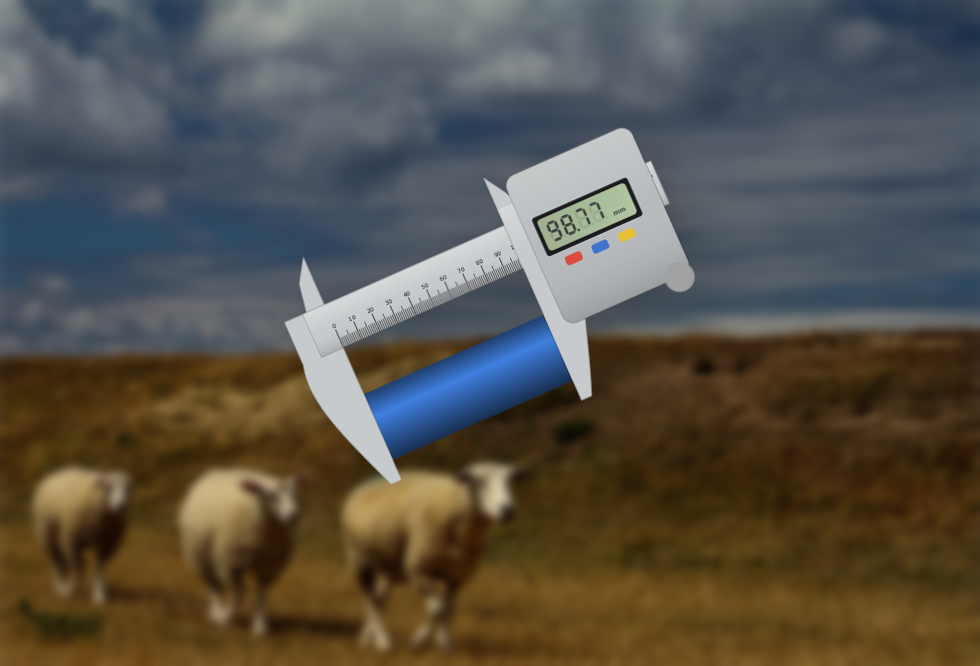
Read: {"value": 98.77, "unit": "mm"}
